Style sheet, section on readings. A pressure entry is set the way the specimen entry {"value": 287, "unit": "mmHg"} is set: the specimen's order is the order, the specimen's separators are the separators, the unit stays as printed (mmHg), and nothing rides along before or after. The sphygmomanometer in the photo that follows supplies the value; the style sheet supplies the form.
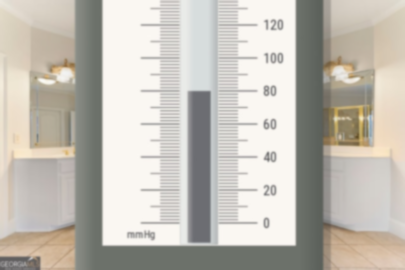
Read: {"value": 80, "unit": "mmHg"}
